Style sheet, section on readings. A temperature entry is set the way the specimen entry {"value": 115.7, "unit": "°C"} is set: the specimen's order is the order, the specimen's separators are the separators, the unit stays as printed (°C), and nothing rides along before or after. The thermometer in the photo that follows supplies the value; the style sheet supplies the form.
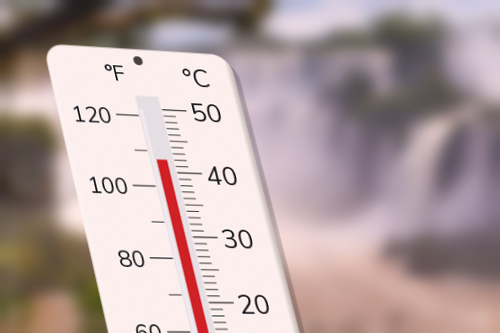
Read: {"value": 42, "unit": "°C"}
